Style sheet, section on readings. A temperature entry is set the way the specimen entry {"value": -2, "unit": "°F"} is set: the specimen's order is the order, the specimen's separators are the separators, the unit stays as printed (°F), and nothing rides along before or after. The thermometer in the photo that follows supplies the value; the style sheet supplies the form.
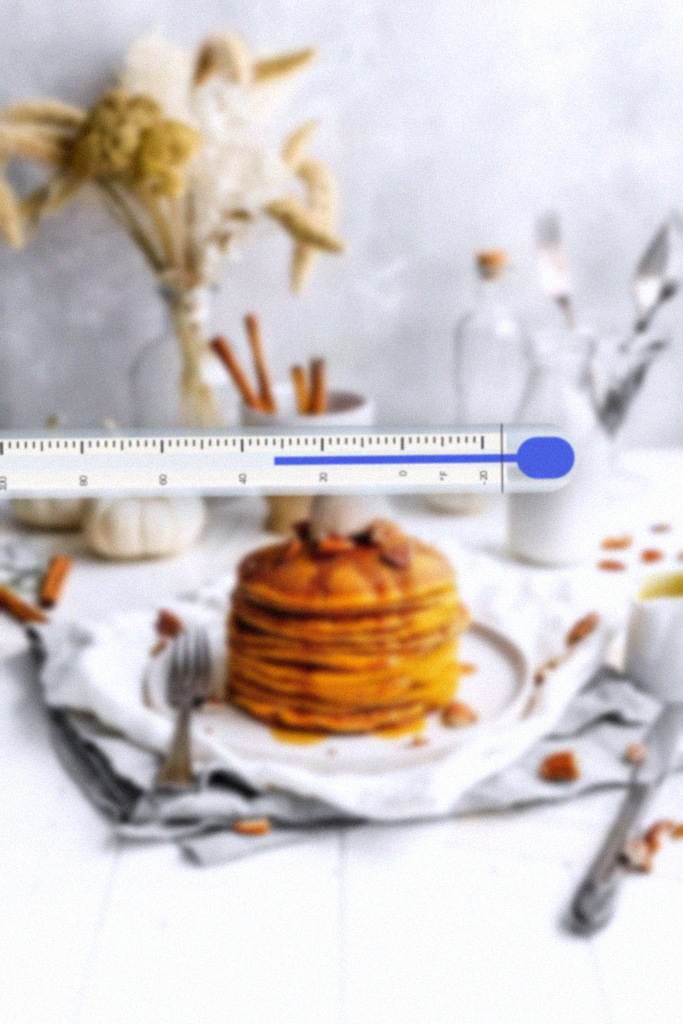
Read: {"value": 32, "unit": "°F"}
